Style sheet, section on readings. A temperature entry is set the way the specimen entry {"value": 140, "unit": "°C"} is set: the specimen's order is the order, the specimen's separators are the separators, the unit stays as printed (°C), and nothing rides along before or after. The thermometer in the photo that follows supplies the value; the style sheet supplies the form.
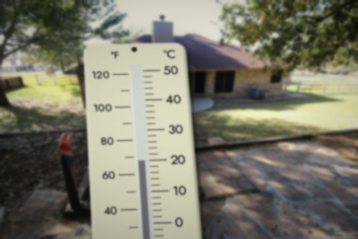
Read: {"value": 20, "unit": "°C"}
